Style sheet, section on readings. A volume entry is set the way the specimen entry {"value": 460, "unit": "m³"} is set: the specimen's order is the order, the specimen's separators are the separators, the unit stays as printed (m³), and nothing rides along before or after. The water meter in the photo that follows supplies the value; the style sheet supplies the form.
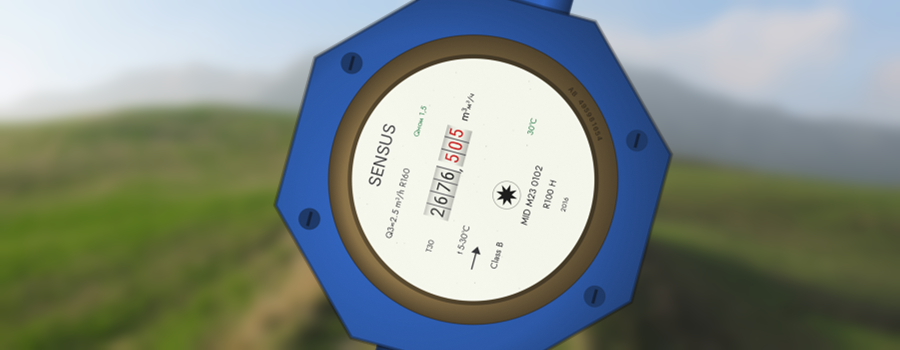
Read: {"value": 2676.505, "unit": "m³"}
